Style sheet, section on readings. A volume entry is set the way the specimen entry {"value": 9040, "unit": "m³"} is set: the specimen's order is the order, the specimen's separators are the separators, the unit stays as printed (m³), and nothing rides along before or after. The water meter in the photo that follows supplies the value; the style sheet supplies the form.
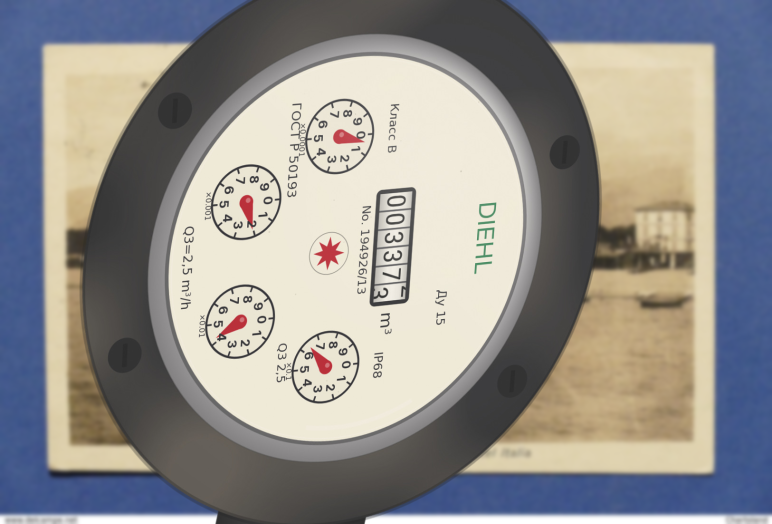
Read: {"value": 3372.6420, "unit": "m³"}
